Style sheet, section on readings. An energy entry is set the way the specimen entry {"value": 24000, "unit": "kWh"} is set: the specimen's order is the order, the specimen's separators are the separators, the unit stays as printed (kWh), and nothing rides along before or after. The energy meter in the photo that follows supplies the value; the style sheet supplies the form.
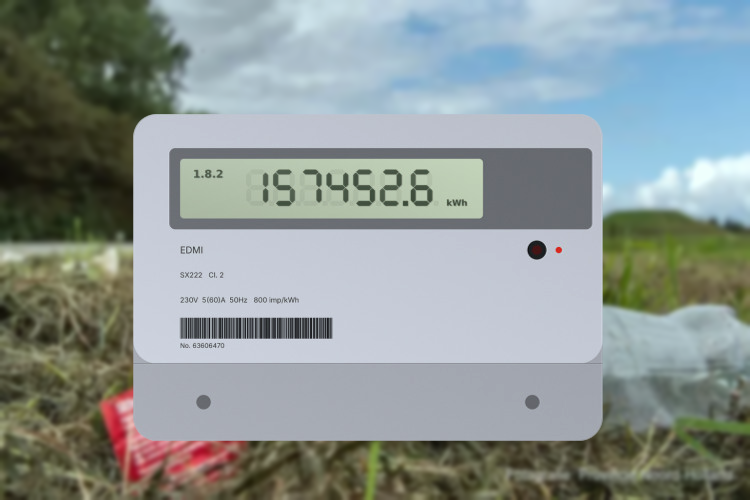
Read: {"value": 157452.6, "unit": "kWh"}
